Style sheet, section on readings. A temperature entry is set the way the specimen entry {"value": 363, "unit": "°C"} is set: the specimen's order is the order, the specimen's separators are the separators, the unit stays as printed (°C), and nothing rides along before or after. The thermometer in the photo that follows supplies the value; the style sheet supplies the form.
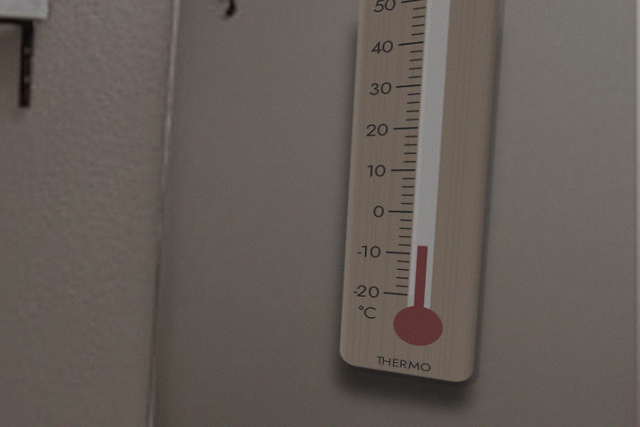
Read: {"value": -8, "unit": "°C"}
